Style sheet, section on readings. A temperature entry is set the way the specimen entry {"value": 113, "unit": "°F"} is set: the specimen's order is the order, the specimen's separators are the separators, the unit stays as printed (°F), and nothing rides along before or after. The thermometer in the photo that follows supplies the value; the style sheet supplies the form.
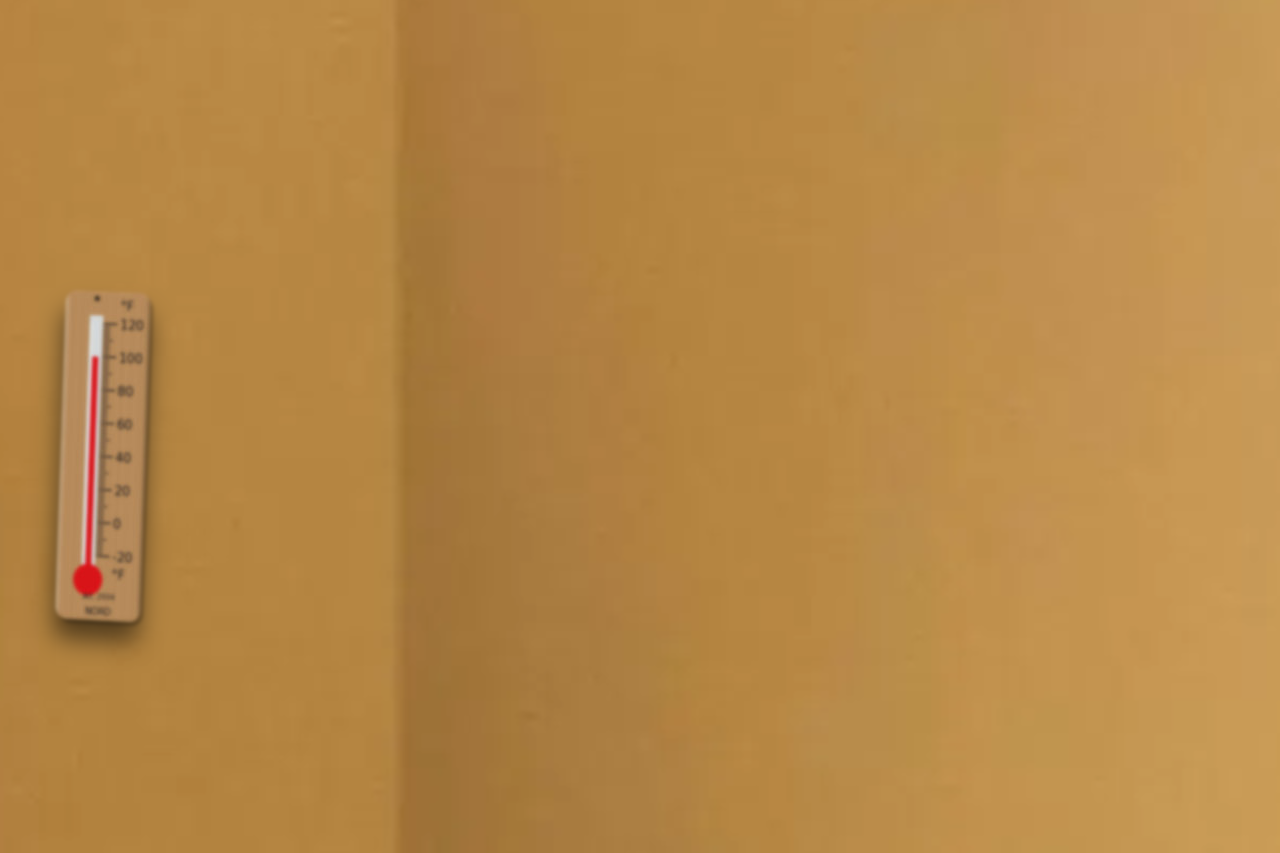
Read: {"value": 100, "unit": "°F"}
